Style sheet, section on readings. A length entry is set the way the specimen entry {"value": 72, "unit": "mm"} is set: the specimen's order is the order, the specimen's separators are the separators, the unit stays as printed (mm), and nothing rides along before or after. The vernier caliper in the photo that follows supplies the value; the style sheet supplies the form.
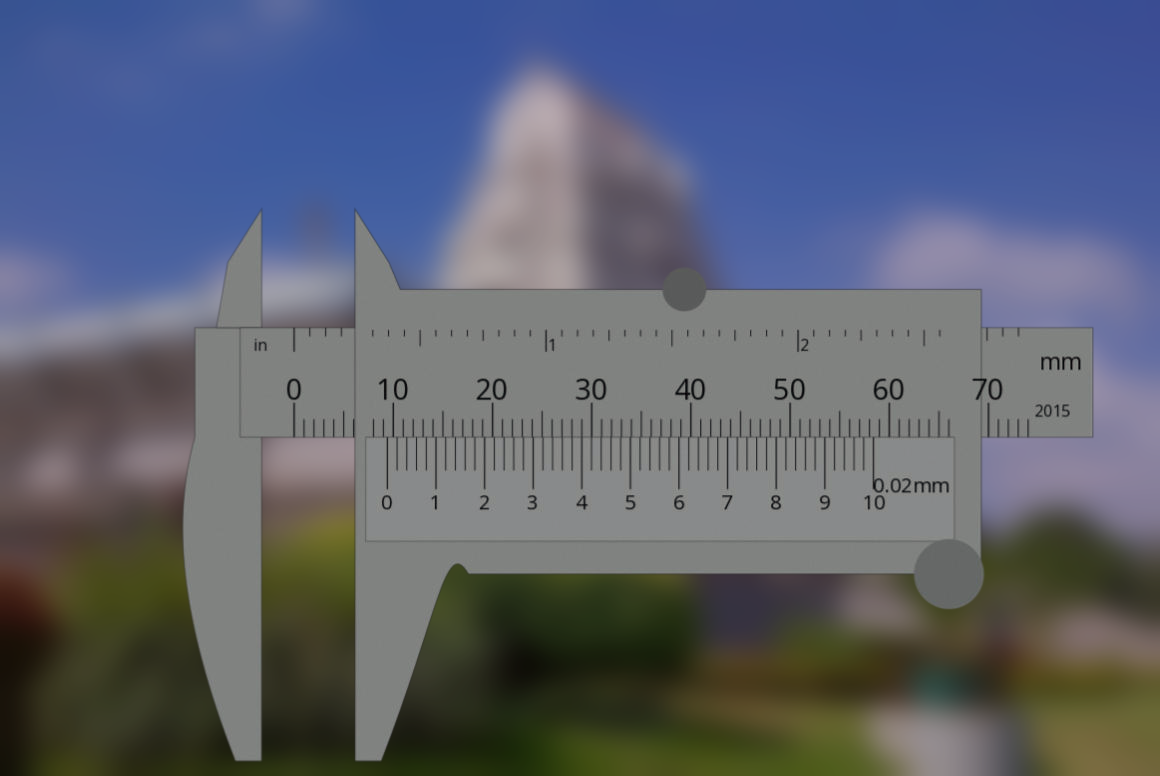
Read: {"value": 9.4, "unit": "mm"}
